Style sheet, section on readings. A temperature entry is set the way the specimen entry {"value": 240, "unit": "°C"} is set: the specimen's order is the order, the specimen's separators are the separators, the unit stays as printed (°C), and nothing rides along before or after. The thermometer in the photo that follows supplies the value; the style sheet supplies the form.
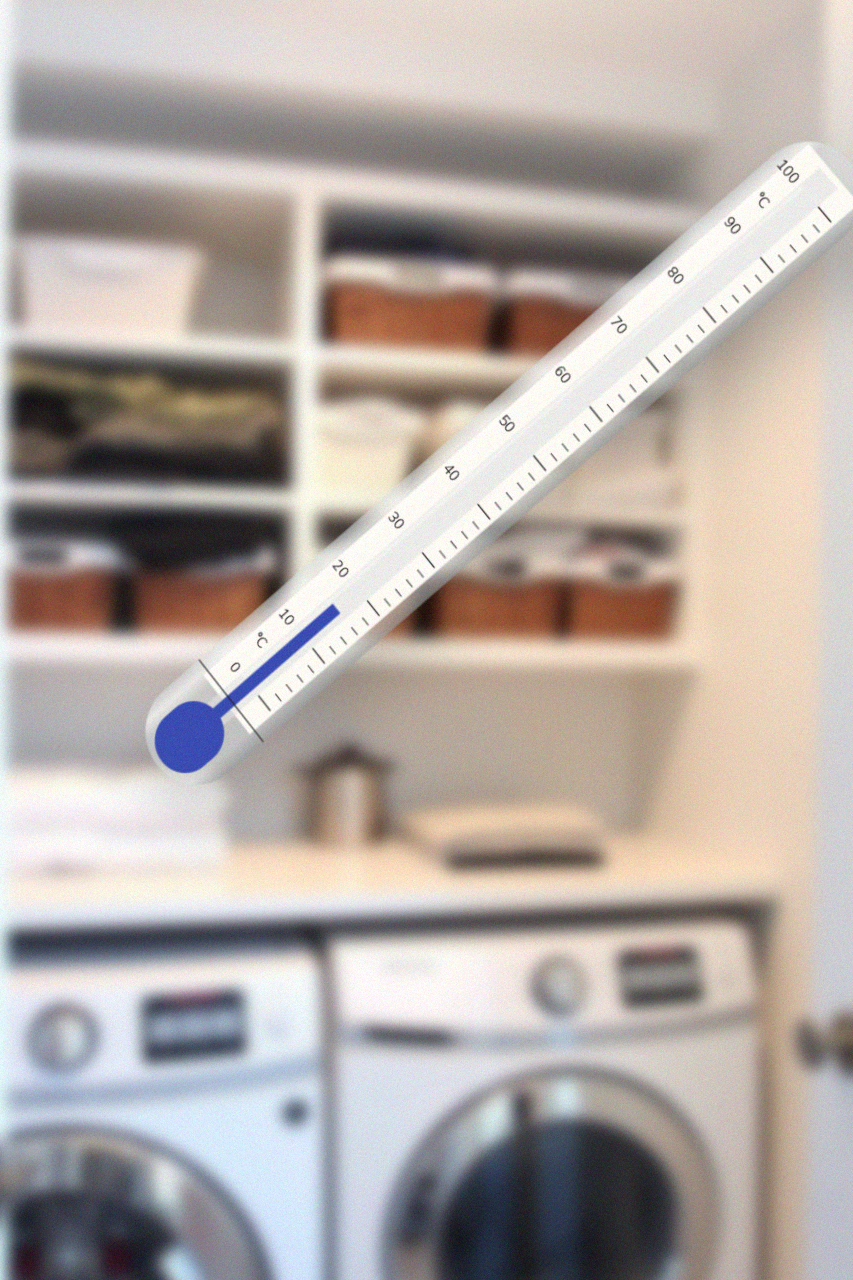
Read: {"value": 16, "unit": "°C"}
